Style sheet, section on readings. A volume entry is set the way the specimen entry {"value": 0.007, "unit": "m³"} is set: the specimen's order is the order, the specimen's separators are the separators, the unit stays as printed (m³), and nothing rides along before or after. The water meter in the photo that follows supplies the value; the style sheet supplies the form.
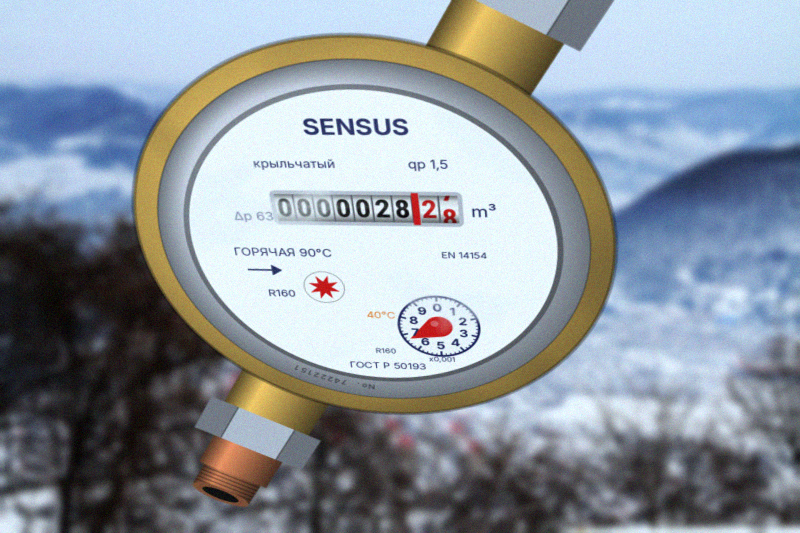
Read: {"value": 28.276, "unit": "m³"}
